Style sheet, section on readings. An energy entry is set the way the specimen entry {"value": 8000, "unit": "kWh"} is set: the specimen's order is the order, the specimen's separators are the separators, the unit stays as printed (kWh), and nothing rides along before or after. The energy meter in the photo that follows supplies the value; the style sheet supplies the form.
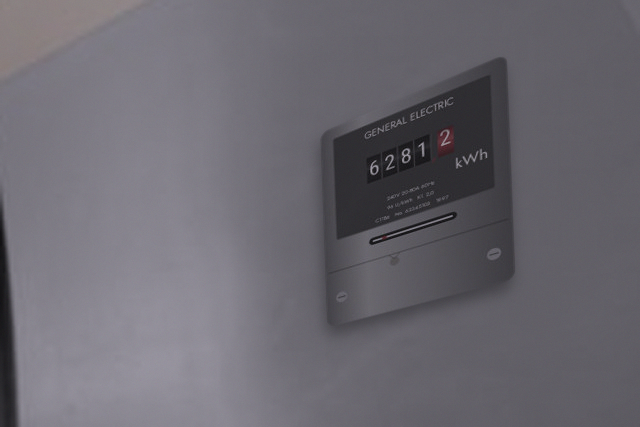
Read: {"value": 6281.2, "unit": "kWh"}
